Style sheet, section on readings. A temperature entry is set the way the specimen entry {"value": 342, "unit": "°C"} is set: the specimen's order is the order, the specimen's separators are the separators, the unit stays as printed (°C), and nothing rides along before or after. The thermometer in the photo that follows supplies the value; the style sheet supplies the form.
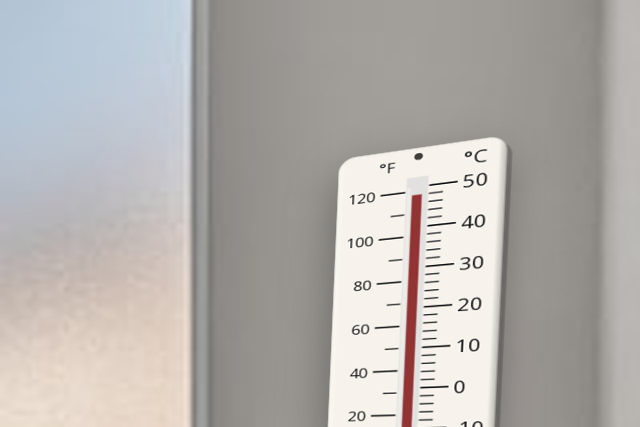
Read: {"value": 48, "unit": "°C"}
